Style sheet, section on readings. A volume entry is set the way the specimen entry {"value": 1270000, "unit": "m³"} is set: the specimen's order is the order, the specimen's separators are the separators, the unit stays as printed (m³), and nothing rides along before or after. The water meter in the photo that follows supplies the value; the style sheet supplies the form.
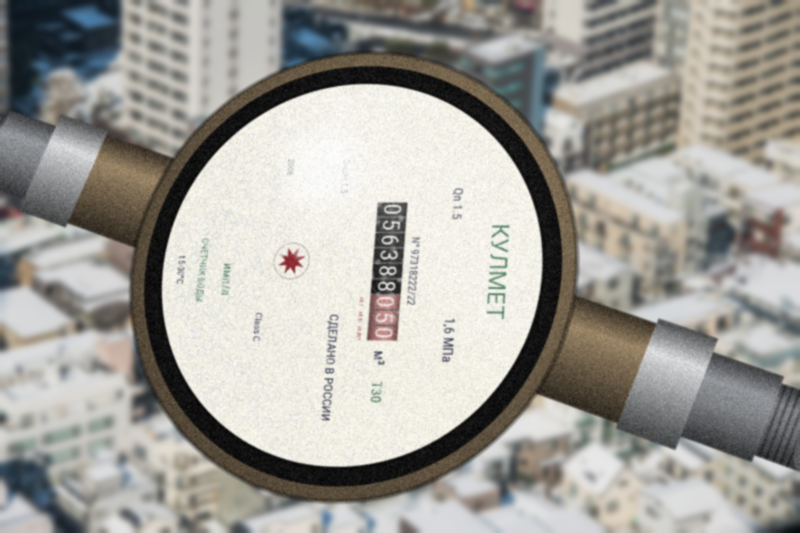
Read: {"value": 56388.050, "unit": "m³"}
